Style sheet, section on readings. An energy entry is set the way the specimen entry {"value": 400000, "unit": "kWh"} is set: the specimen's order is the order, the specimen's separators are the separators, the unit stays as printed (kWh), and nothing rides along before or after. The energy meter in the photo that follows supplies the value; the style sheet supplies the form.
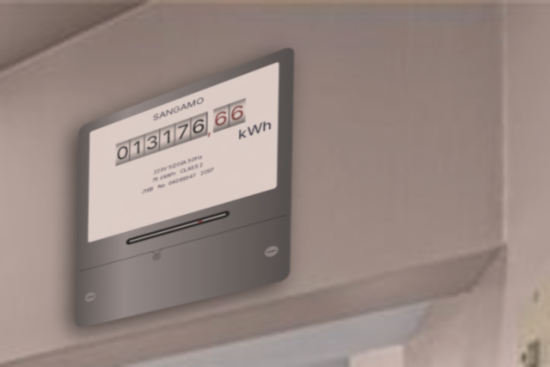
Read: {"value": 13176.66, "unit": "kWh"}
